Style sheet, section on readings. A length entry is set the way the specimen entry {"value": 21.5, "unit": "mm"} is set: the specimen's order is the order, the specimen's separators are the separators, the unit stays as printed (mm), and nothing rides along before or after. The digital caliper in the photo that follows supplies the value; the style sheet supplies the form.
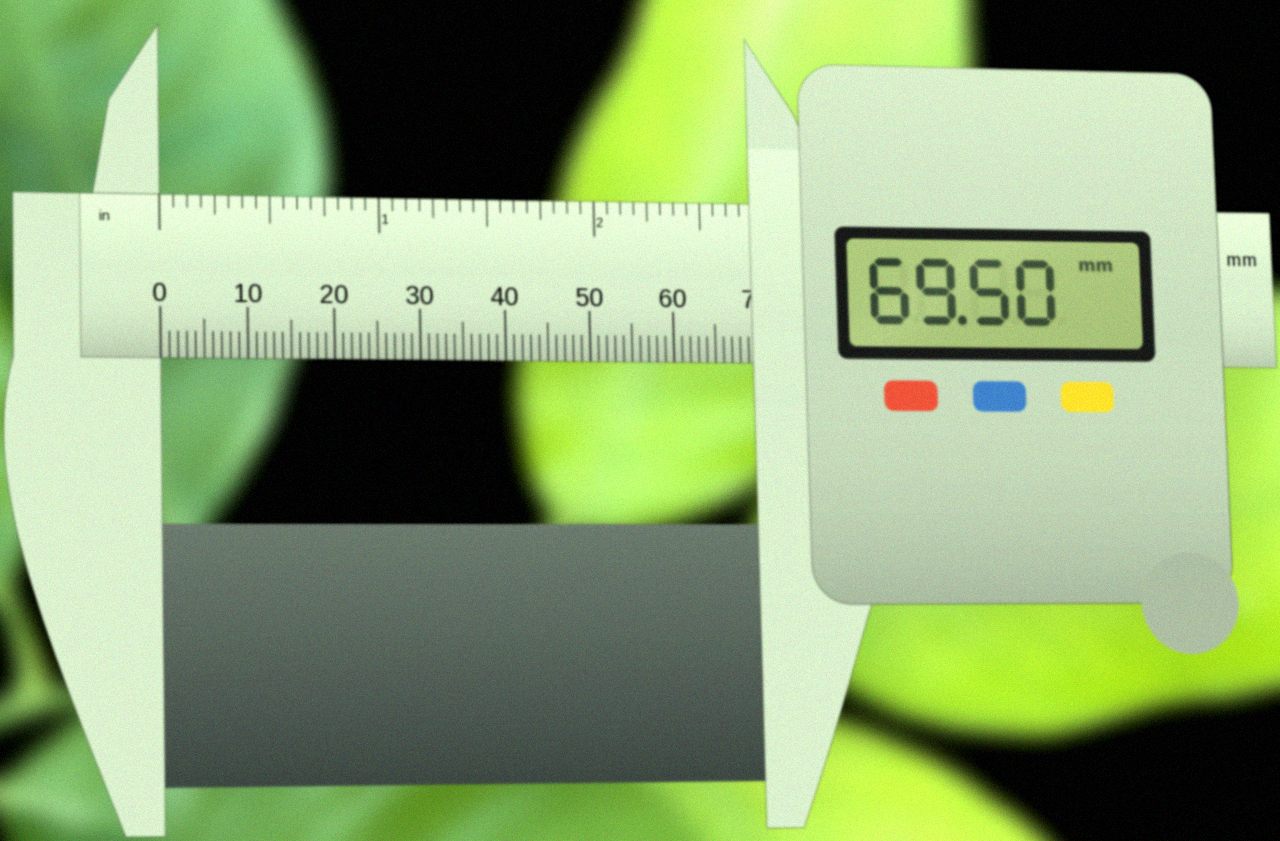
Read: {"value": 69.50, "unit": "mm"}
